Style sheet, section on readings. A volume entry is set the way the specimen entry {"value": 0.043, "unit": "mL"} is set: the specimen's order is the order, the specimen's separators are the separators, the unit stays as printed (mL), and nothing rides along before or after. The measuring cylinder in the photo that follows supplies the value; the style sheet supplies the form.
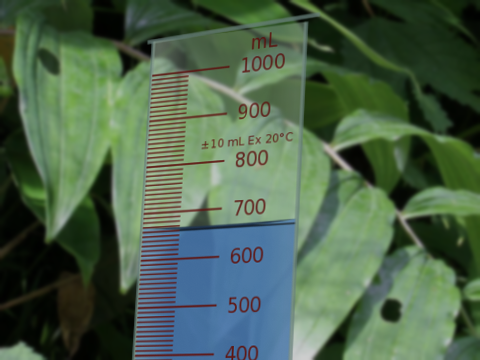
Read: {"value": 660, "unit": "mL"}
